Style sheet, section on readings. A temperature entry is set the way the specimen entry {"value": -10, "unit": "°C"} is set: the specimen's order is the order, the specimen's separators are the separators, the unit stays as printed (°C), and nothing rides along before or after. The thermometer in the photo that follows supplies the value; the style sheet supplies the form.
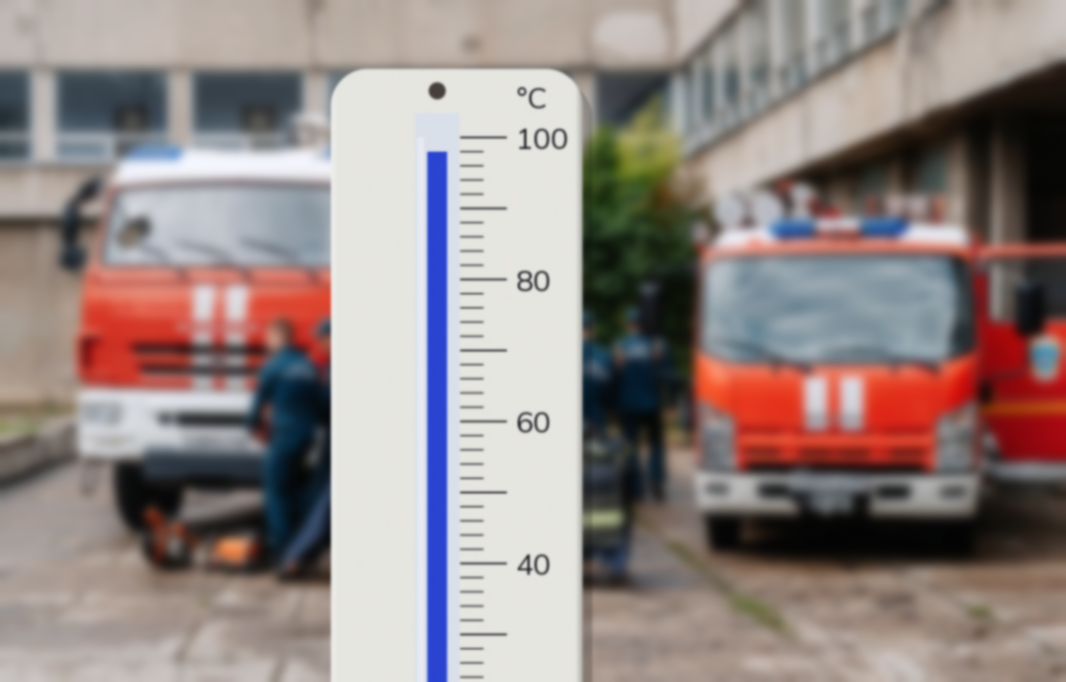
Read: {"value": 98, "unit": "°C"}
